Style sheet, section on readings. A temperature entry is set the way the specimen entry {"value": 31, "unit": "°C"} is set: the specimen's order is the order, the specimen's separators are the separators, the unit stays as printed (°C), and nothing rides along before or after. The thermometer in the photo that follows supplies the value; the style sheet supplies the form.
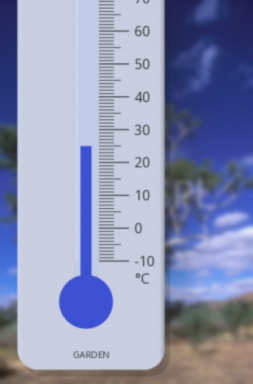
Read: {"value": 25, "unit": "°C"}
